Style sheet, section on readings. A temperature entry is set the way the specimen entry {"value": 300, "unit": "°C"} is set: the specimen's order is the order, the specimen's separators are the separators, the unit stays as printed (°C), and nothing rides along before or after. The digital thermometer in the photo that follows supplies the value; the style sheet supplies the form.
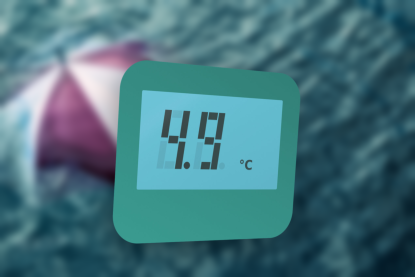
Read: {"value": 4.9, "unit": "°C"}
